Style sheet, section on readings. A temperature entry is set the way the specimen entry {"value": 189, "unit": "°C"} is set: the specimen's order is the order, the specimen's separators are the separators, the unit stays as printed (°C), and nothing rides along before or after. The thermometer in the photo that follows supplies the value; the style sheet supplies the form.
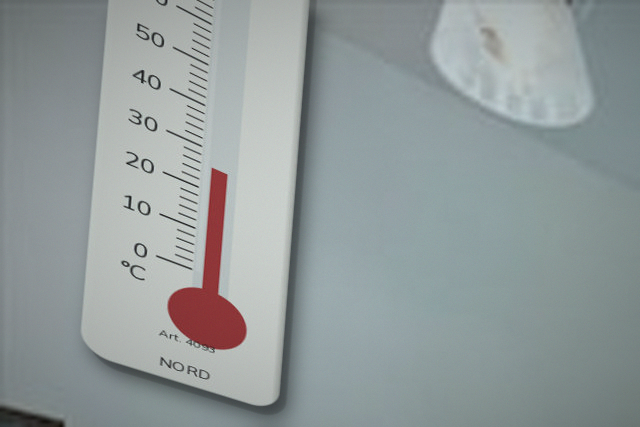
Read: {"value": 26, "unit": "°C"}
